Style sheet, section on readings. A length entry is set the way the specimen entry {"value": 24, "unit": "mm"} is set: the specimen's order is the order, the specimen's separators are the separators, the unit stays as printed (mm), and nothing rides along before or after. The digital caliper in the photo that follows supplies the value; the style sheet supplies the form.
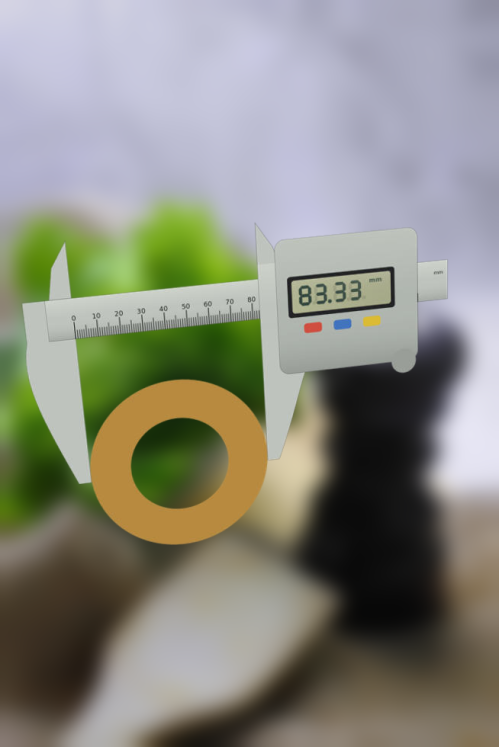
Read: {"value": 83.33, "unit": "mm"}
